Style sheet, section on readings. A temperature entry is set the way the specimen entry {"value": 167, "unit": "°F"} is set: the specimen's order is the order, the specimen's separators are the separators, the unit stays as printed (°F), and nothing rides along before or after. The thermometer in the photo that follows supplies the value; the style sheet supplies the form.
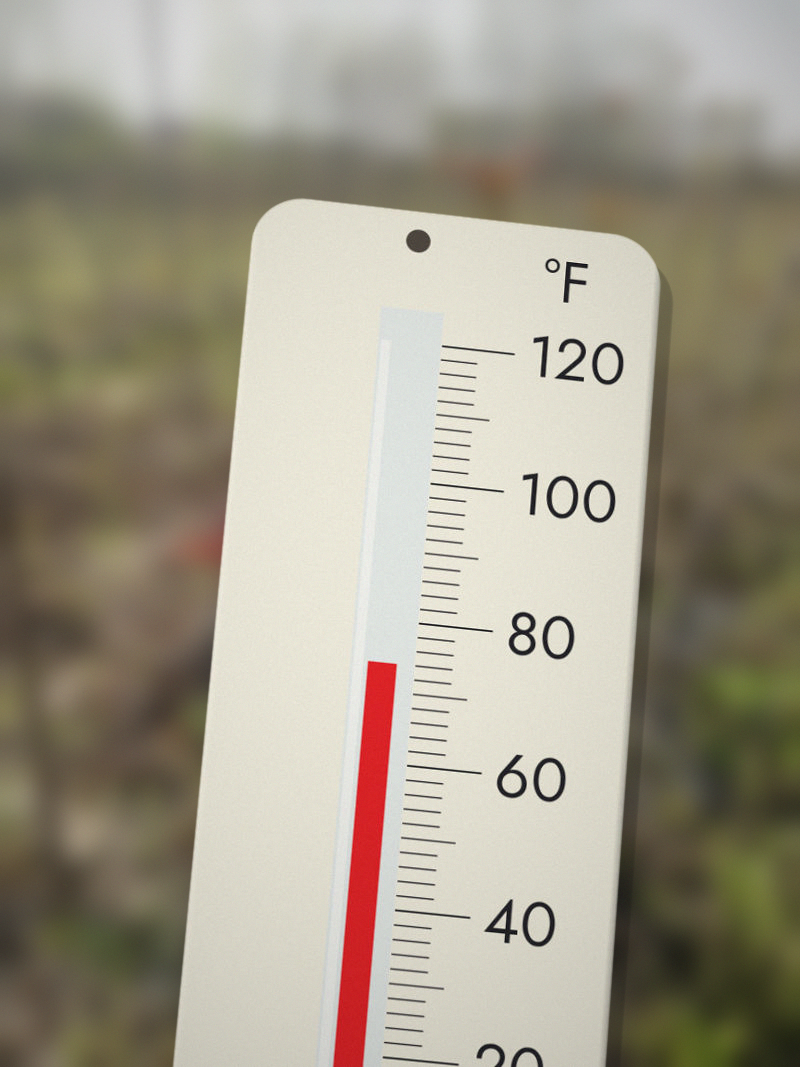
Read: {"value": 74, "unit": "°F"}
